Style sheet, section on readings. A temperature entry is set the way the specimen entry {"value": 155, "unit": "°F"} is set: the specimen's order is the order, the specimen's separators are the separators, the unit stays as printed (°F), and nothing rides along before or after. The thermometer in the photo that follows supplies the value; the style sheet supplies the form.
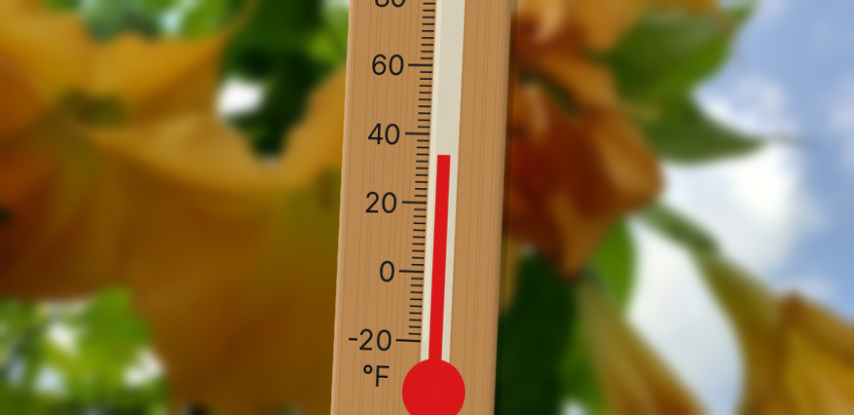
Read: {"value": 34, "unit": "°F"}
